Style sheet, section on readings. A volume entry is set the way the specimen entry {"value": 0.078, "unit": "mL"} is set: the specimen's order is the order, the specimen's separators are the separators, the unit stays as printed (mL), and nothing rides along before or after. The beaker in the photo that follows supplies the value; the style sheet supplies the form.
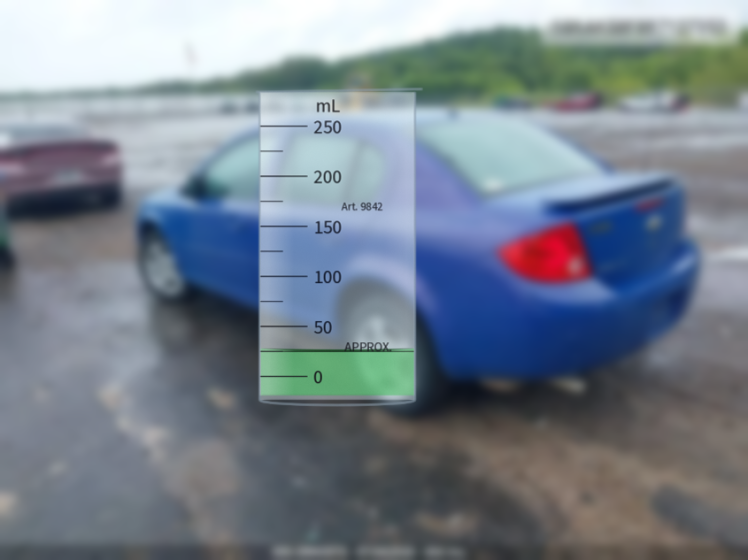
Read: {"value": 25, "unit": "mL"}
